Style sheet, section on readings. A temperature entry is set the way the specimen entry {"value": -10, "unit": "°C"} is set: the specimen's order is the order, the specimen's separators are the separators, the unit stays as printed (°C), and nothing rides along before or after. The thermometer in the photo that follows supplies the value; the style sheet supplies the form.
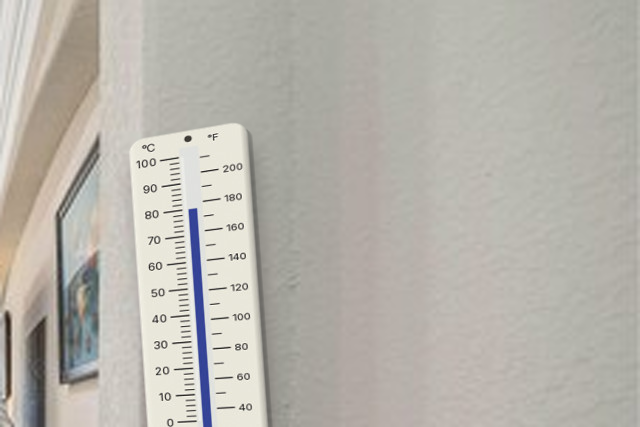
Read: {"value": 80, "unit": "°C"}
